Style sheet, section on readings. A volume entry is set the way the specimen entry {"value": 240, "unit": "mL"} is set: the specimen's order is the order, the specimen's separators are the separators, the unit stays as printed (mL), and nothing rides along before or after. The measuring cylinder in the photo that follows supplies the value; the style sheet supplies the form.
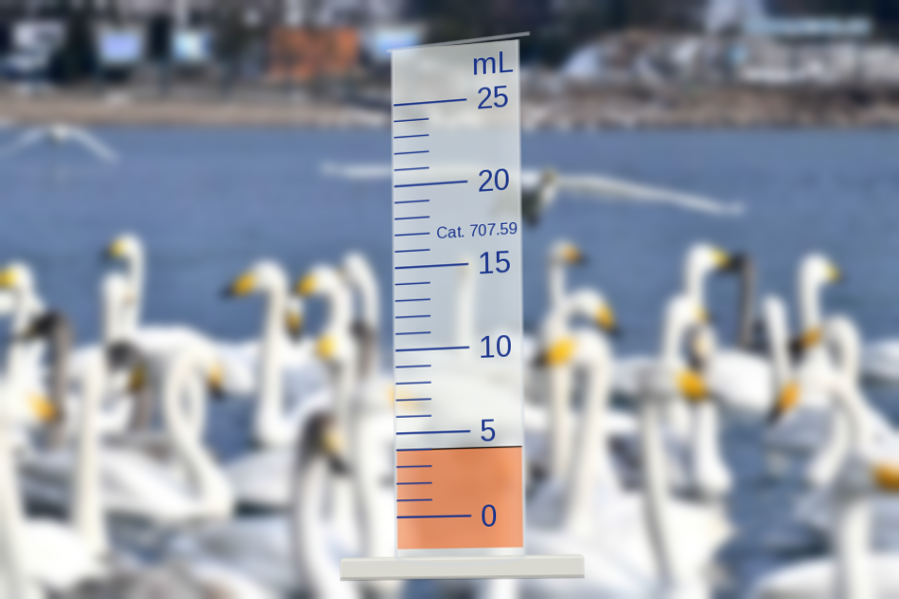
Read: {"value": 4, "unit": "mL"}
